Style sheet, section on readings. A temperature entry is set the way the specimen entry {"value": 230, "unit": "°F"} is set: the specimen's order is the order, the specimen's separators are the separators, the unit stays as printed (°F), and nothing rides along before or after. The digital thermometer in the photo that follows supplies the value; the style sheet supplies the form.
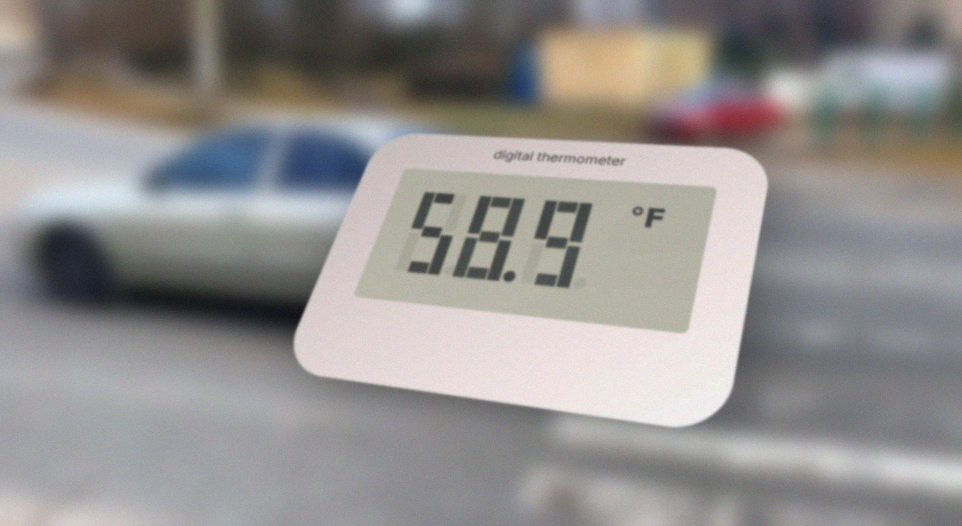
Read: {"value": 58.9, "unit": "°F"}
